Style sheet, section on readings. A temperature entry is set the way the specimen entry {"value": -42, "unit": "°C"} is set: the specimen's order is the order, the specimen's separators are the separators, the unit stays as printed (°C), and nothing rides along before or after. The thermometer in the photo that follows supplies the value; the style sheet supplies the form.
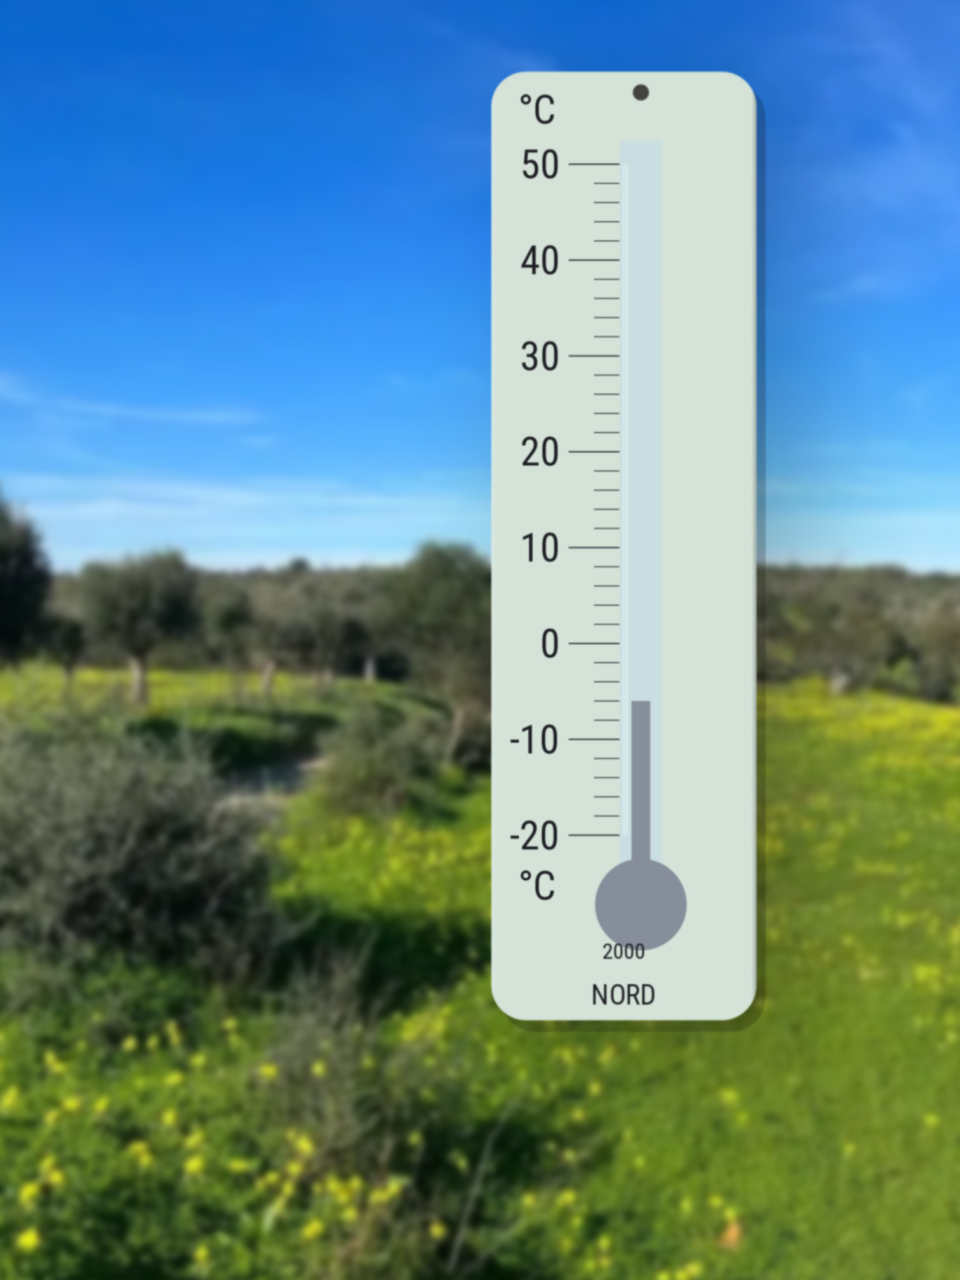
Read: {"value": -6, "unit": "°C"}
